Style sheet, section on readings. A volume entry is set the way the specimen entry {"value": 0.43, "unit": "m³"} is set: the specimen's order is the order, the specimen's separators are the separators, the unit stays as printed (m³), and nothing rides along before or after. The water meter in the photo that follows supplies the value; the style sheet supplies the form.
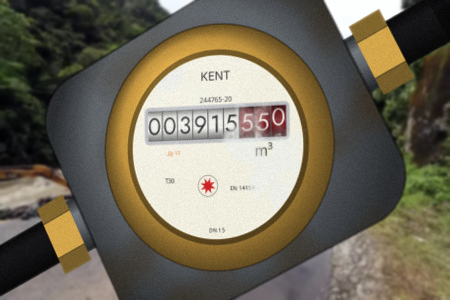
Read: {"value": 3915.550, "unit": "m³"}
